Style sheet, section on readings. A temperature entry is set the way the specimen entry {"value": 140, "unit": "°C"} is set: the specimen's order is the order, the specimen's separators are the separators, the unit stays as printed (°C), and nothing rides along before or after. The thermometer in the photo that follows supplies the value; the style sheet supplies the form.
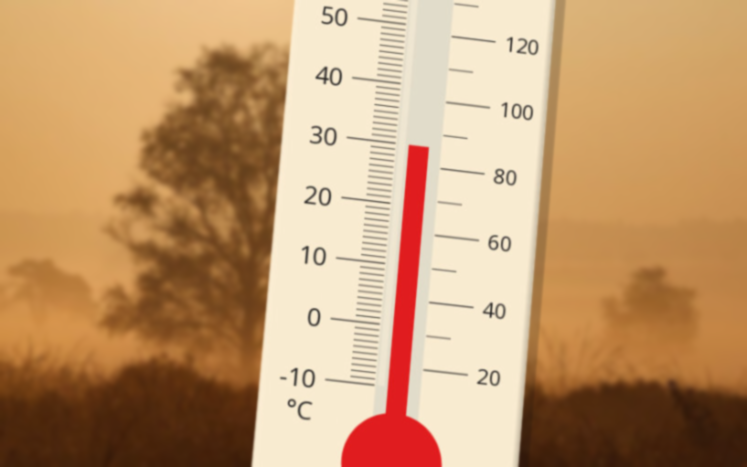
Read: {"value": 30, "unit": "°C"}
